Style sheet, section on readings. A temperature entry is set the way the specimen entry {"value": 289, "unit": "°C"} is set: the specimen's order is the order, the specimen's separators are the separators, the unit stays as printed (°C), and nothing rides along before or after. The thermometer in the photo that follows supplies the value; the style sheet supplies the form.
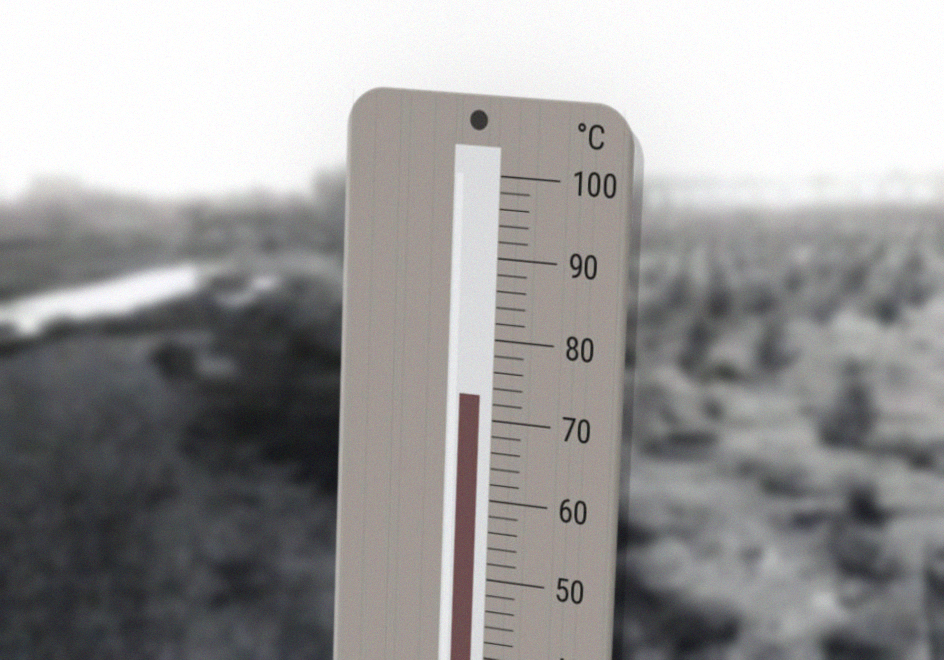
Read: {"value": 73, "unit": "°C"}
